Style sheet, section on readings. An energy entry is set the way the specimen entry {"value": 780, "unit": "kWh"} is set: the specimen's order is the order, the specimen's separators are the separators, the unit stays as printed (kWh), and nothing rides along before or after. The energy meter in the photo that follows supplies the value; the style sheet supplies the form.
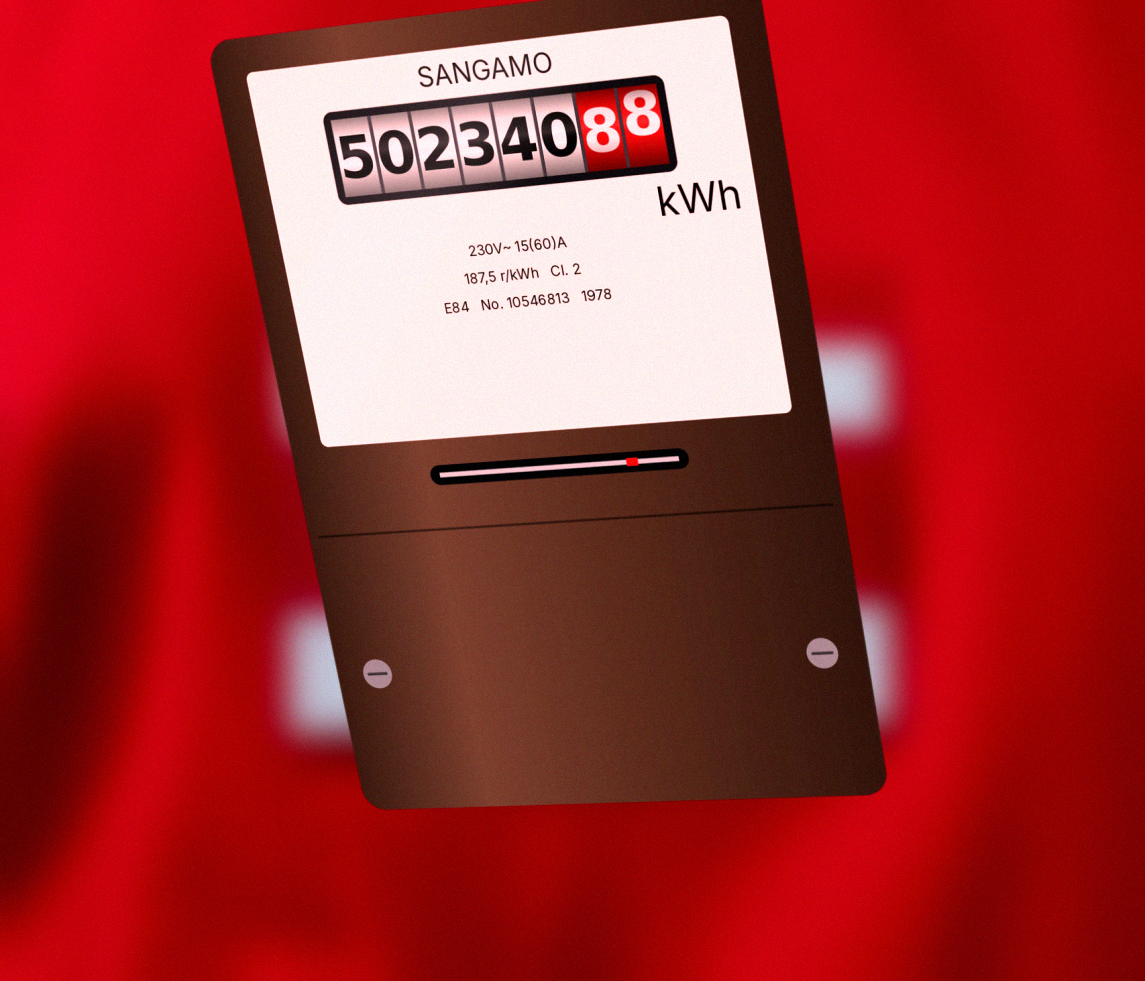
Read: {"value": 502340.88, "unit": "kWh"}
